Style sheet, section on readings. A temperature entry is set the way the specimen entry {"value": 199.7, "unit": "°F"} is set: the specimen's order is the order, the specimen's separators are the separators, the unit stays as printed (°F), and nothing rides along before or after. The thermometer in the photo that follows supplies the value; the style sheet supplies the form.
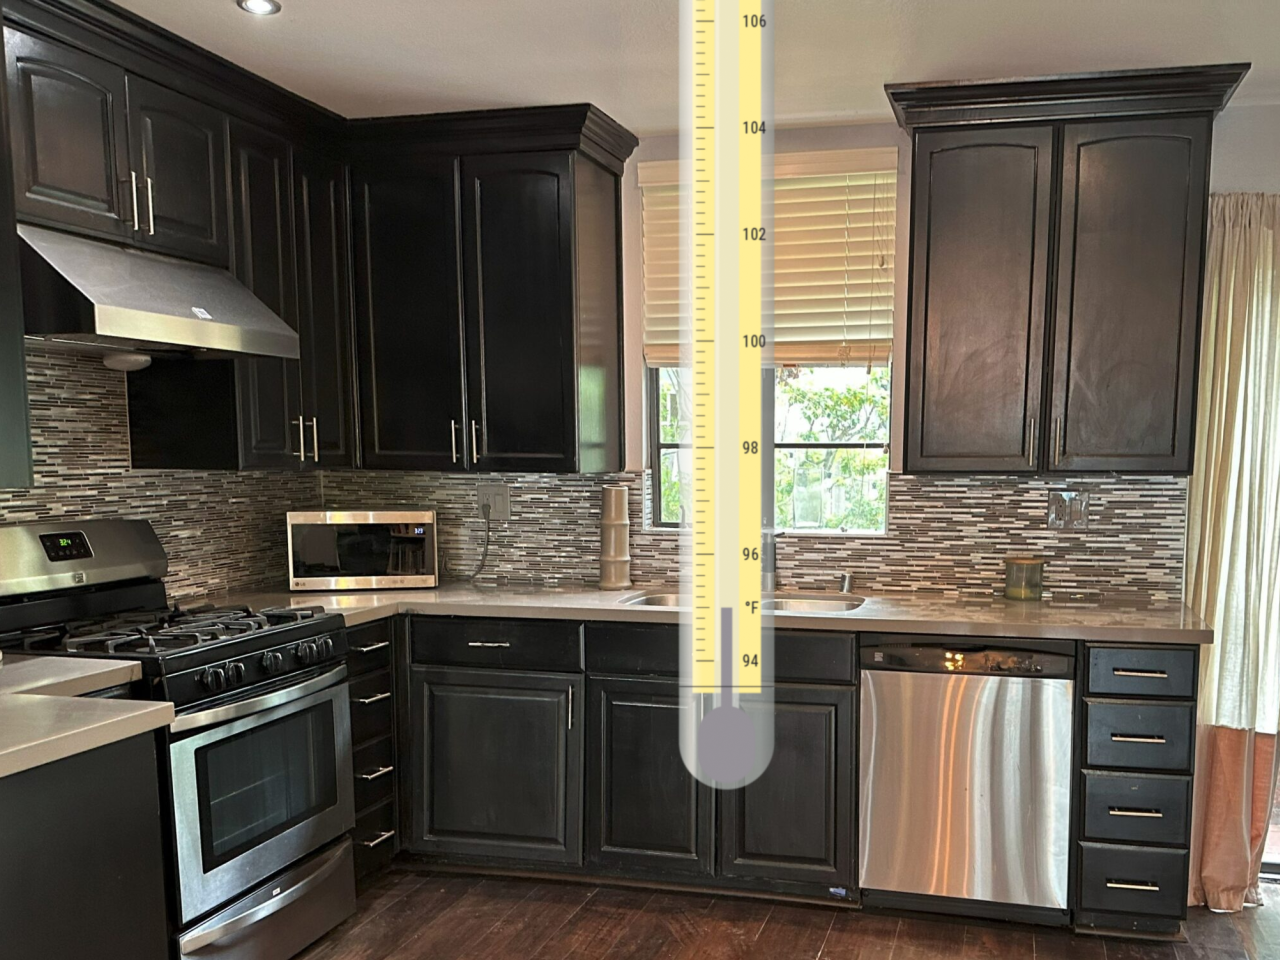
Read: {"value": 95, "unit": "°F"}
